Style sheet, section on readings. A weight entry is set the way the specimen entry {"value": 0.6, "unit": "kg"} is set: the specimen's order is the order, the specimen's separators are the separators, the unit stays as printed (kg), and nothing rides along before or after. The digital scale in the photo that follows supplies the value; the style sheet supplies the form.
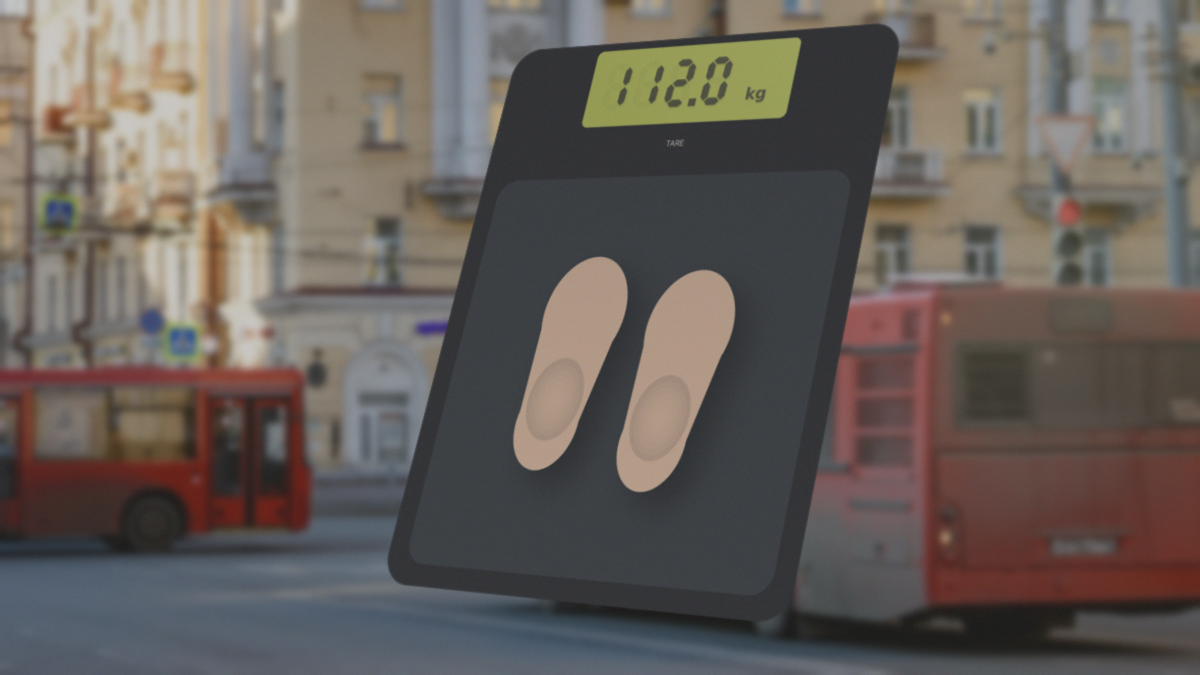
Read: {"value": 112.0, "unit": "kg"}
